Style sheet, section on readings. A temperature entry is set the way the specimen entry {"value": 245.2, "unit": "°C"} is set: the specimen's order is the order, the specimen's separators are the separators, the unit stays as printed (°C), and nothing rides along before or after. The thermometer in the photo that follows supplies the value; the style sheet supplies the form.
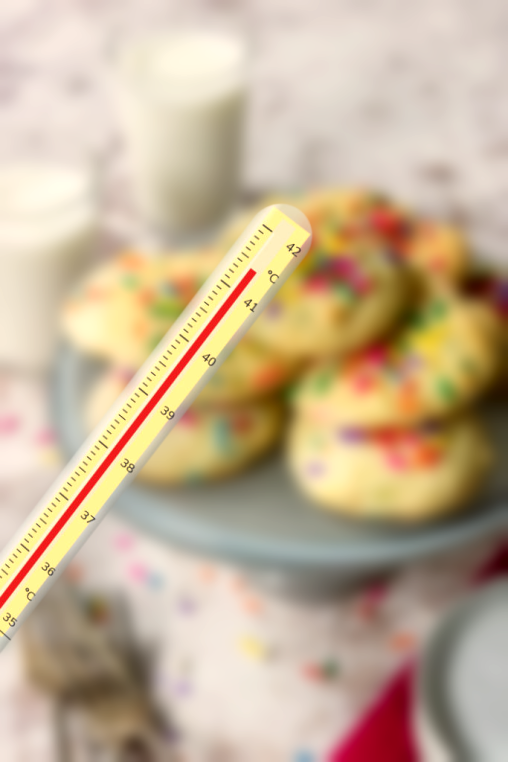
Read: {"value": 41.4, "unit": "°C"}
